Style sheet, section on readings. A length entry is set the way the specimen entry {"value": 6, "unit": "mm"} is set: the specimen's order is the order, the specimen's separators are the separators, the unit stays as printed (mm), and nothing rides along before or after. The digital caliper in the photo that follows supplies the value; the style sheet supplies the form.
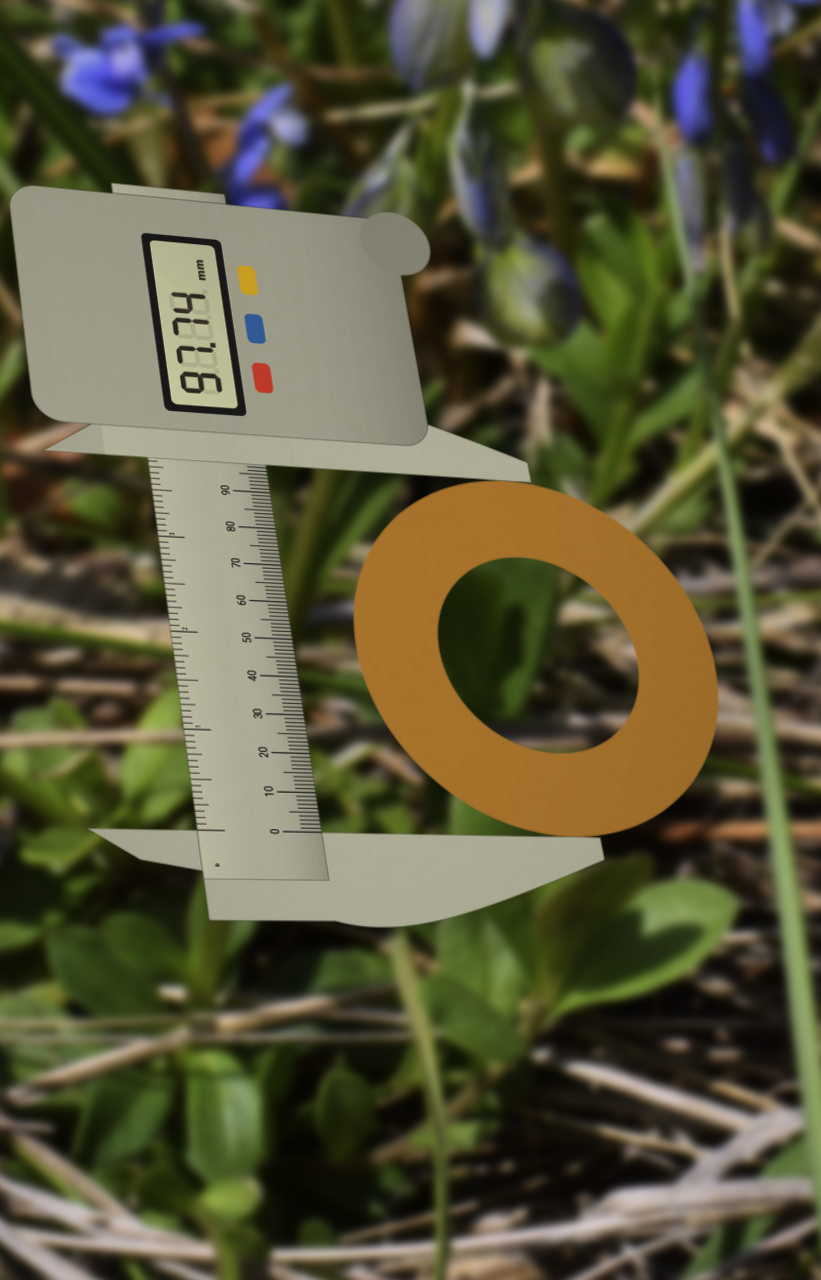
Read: {"value": 97.74, "unit": "mm"}
